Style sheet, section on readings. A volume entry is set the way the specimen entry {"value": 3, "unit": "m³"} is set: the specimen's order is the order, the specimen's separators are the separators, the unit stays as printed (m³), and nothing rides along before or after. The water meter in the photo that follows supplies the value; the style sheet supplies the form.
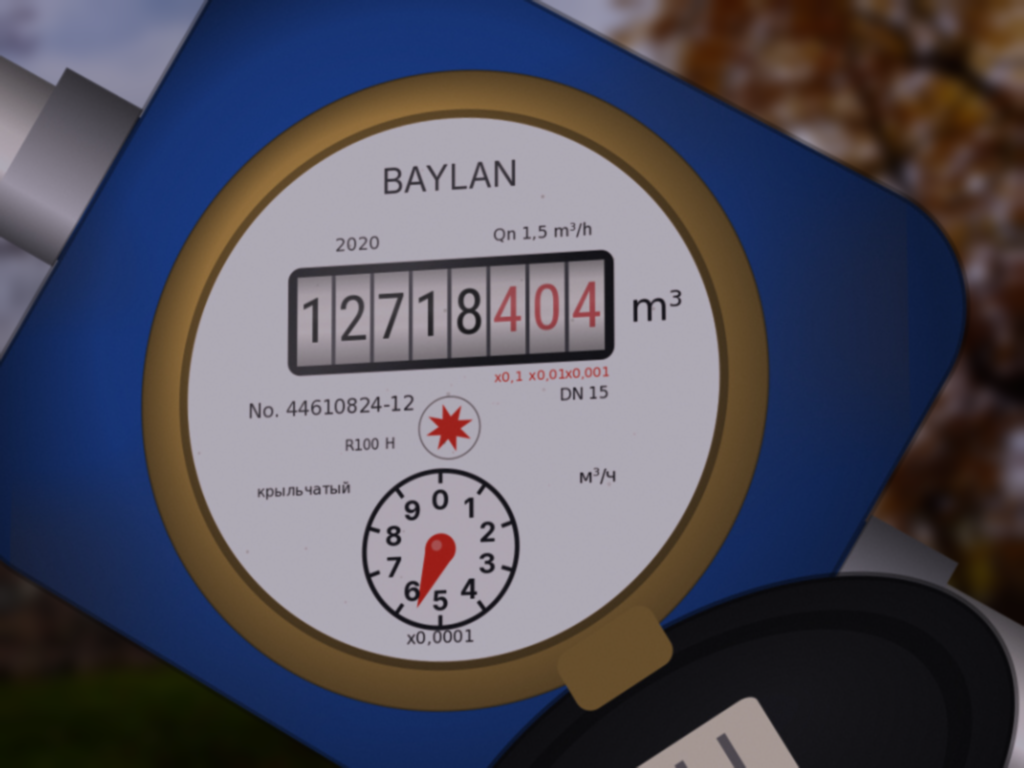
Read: {"value": 12718.4045, "unit": "m³"}
